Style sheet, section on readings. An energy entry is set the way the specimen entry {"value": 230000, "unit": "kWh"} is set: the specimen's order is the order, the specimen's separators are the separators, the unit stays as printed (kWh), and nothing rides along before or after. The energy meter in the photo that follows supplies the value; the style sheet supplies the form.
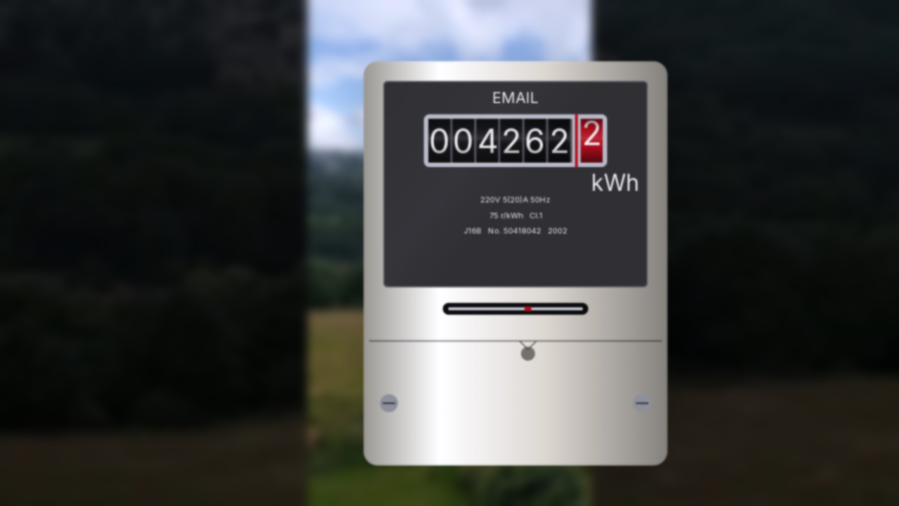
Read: {"value": 4262.2, "unit": "kWh"}
